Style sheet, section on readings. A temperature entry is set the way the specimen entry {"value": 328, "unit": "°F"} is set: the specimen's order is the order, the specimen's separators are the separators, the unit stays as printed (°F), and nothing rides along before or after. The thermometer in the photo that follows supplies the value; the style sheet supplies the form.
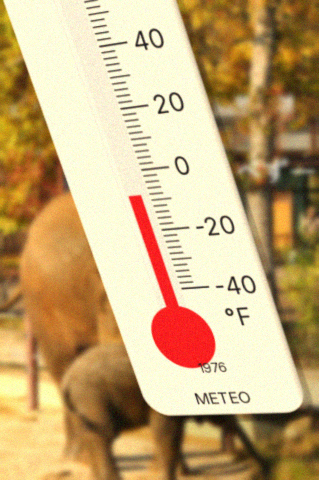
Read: {"value": -8, "unit": "°F"}
